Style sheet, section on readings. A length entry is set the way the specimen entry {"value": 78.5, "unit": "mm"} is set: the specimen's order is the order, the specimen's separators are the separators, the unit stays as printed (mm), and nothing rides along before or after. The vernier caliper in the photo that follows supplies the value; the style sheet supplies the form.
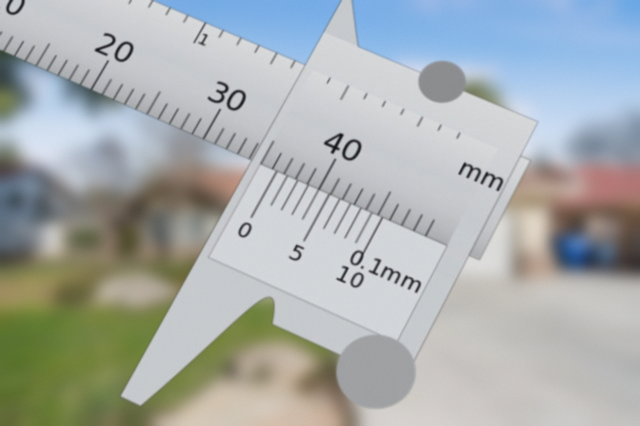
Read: {"value": 36.4, "unit": "mm"}
